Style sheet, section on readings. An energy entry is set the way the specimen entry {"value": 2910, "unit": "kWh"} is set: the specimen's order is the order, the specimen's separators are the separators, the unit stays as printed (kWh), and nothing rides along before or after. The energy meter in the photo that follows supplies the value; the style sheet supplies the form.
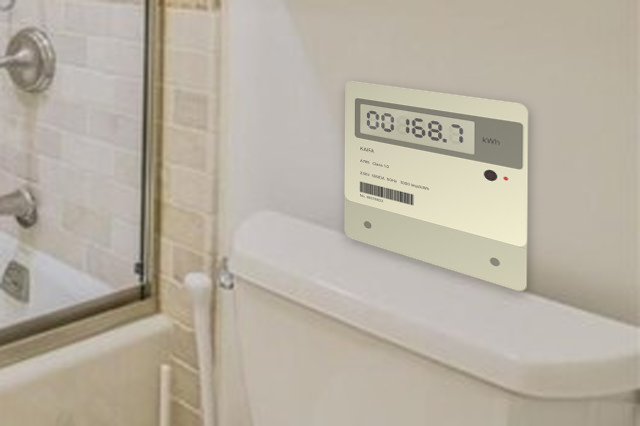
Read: {"value": 168.7, "unit": "kWh"}
